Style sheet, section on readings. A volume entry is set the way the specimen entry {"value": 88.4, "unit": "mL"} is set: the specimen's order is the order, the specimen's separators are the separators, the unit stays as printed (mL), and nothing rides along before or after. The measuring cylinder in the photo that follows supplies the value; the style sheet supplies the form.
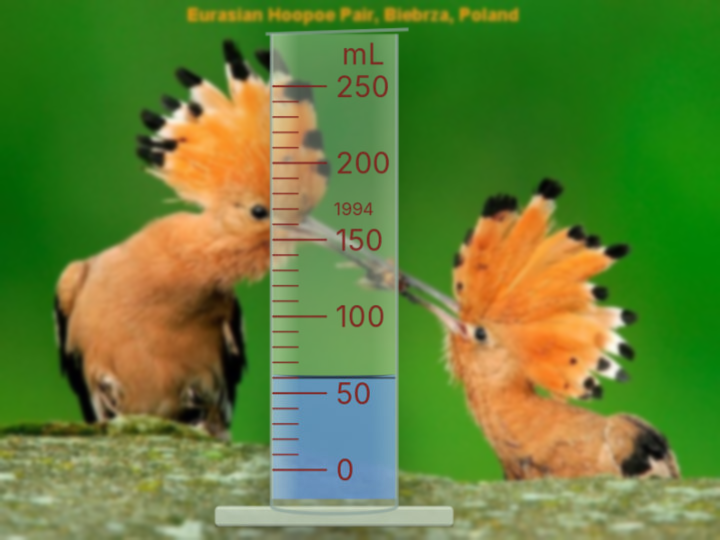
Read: {"value": 60, "unit": "mL"}
